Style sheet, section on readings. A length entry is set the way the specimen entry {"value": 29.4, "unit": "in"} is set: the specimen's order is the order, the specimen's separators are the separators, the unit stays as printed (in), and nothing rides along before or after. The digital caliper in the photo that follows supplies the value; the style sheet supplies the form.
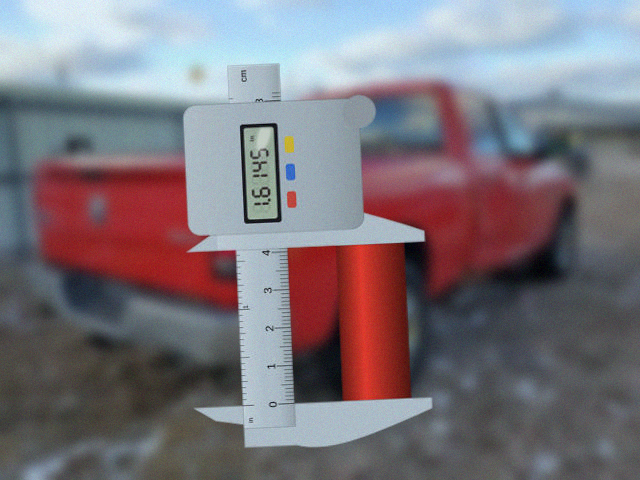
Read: {"value": 1.6145, "unit": "in"}
